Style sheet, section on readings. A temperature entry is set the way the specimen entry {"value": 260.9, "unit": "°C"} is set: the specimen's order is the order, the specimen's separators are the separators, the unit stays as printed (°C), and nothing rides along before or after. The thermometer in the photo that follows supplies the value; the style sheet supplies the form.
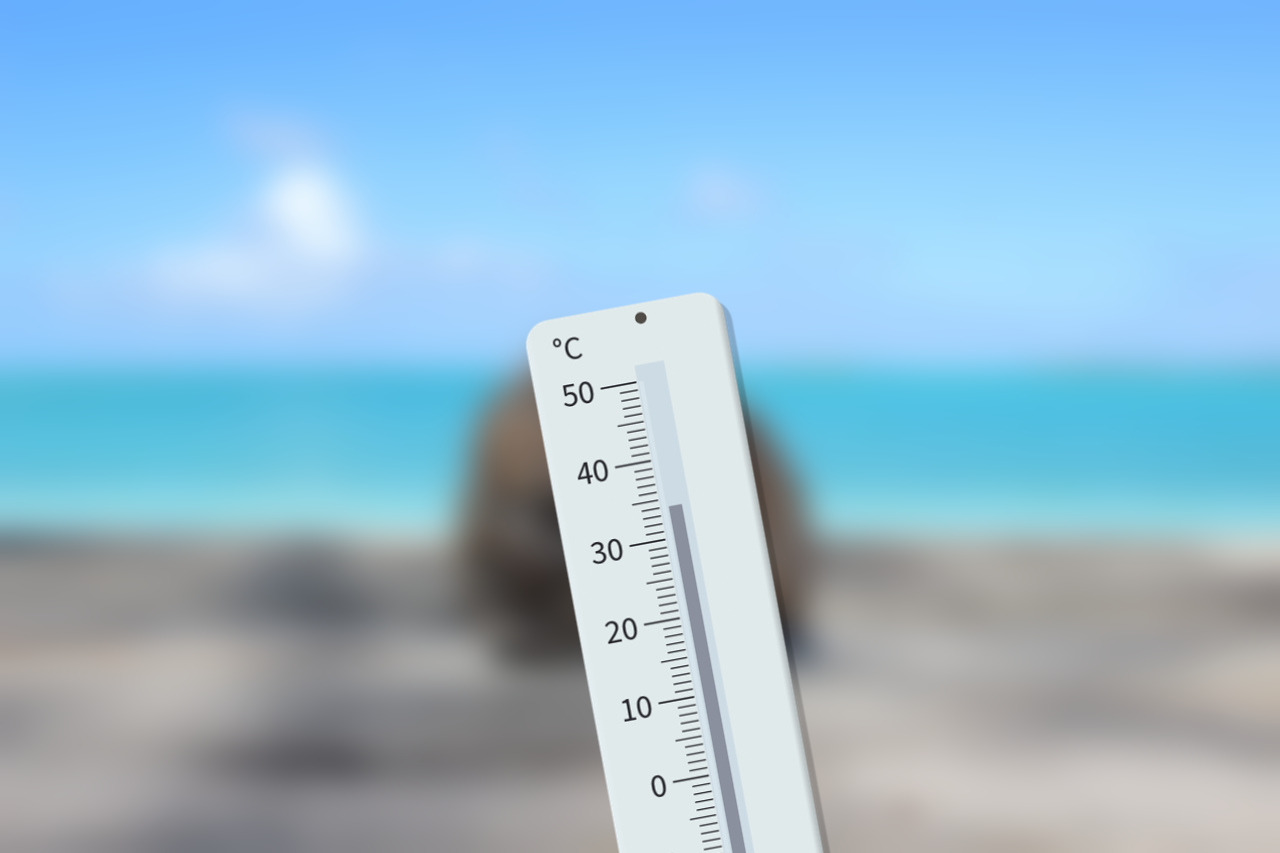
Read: {"value": 34, "unit": "°C"}
